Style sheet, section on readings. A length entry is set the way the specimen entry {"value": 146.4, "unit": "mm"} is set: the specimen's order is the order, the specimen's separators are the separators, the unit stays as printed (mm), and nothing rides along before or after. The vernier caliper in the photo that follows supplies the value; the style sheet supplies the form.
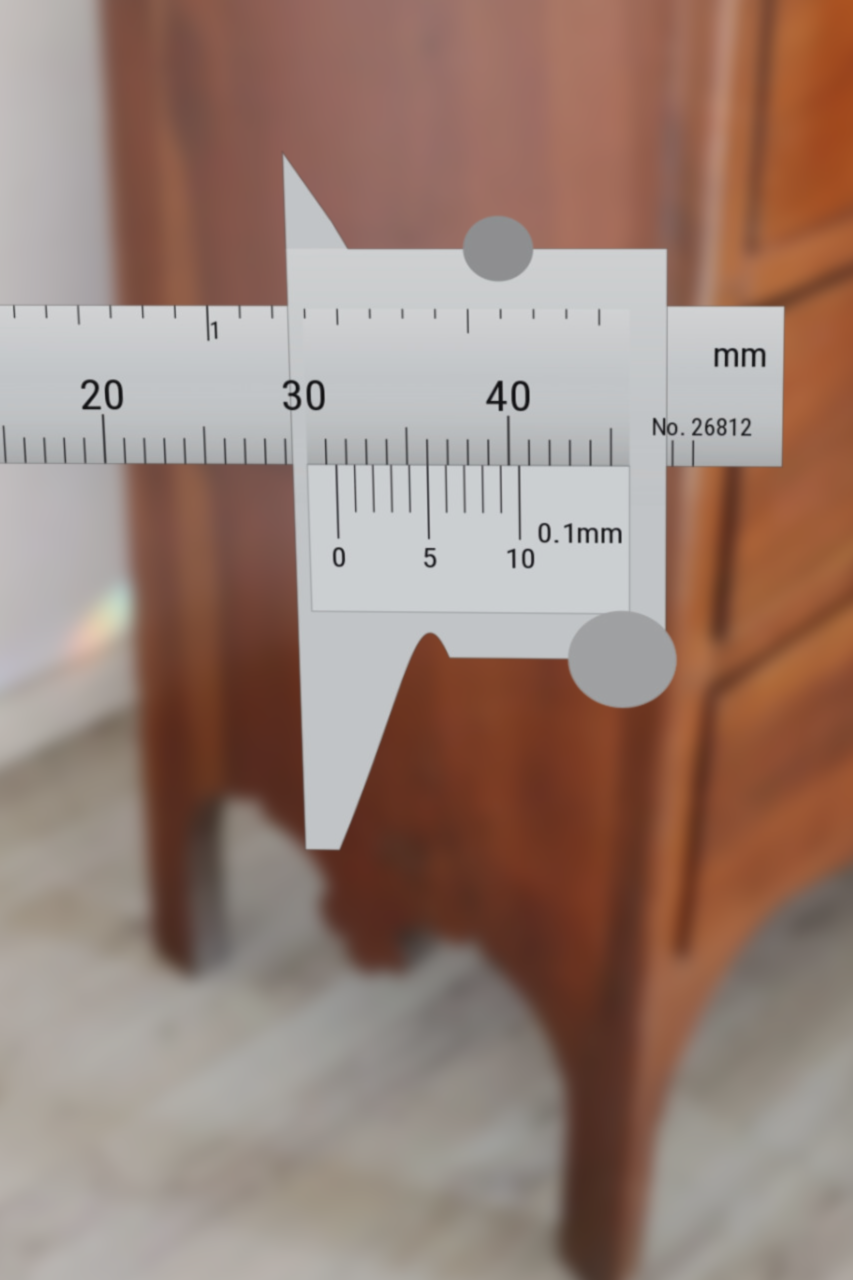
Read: {"value": 31.5, "unit": "mm"}
